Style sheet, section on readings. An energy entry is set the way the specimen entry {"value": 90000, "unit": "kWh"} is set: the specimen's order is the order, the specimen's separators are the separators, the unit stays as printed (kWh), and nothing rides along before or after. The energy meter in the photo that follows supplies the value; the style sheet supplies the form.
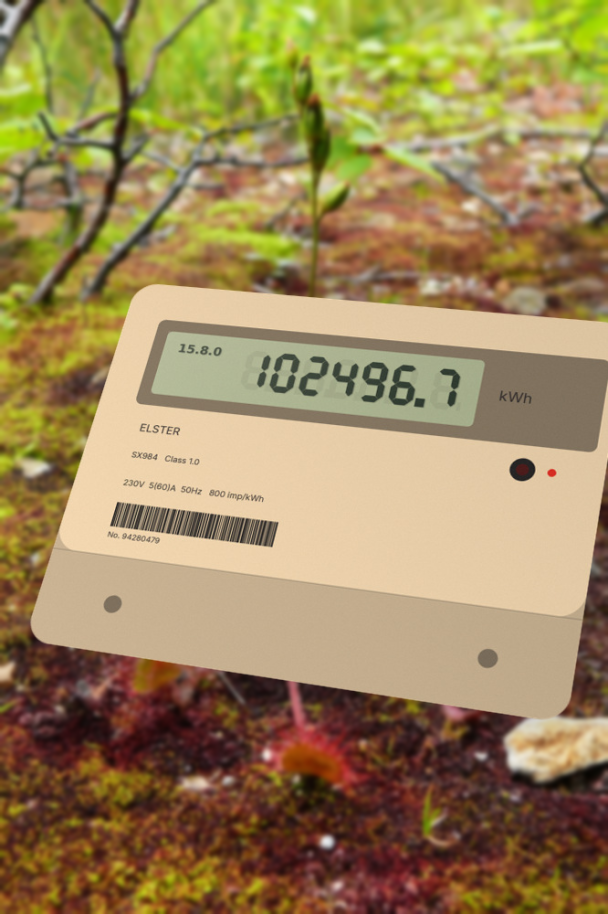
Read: {"value": 102496.7, "unit": "kWh"}
